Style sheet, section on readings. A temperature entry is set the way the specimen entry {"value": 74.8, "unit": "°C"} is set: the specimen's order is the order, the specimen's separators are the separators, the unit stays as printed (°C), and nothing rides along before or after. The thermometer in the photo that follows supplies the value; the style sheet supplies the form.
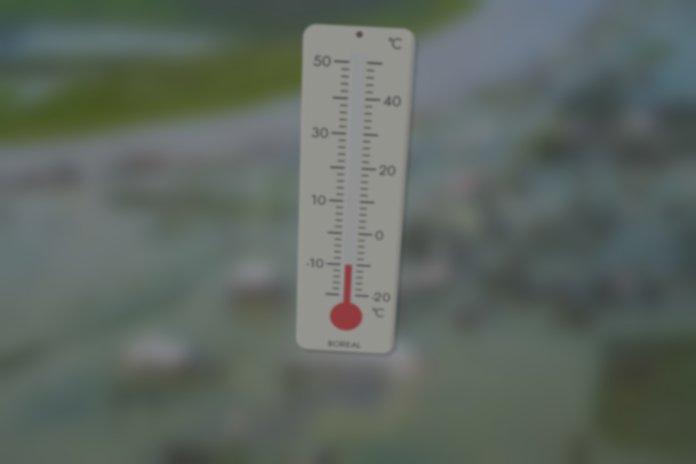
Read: {"value": -10, "unit": "°C"}
